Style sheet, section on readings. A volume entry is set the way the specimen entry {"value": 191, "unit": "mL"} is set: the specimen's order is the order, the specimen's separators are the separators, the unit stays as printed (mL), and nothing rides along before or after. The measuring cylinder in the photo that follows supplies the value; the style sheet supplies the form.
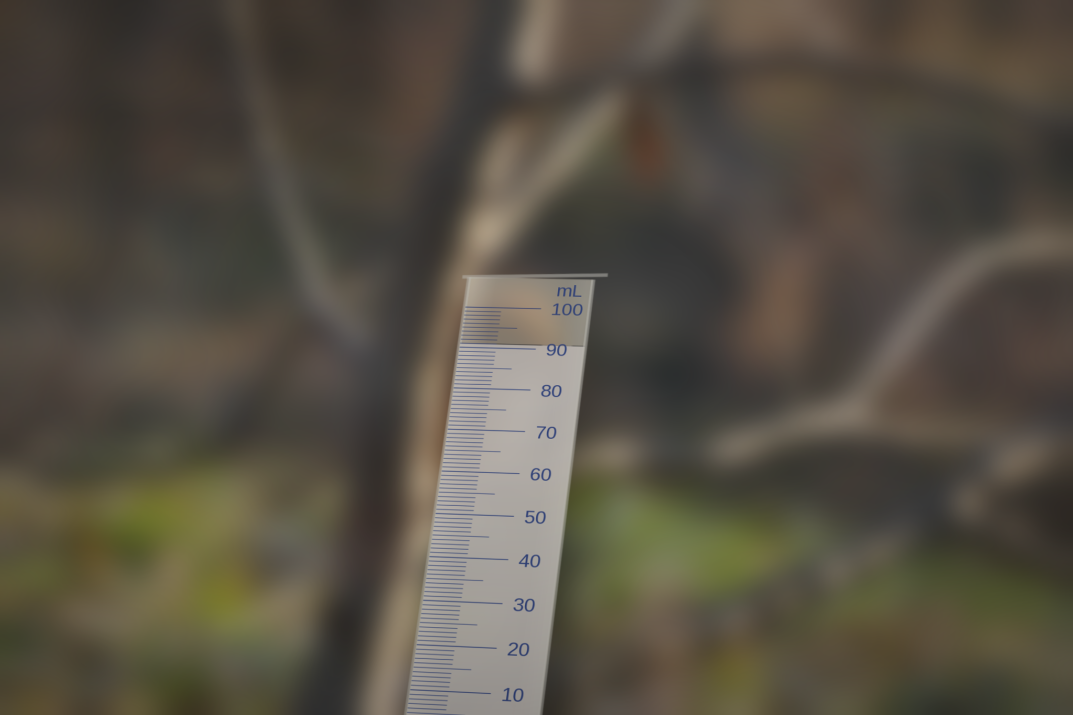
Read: {"value": 91, "unit": "mL"}
